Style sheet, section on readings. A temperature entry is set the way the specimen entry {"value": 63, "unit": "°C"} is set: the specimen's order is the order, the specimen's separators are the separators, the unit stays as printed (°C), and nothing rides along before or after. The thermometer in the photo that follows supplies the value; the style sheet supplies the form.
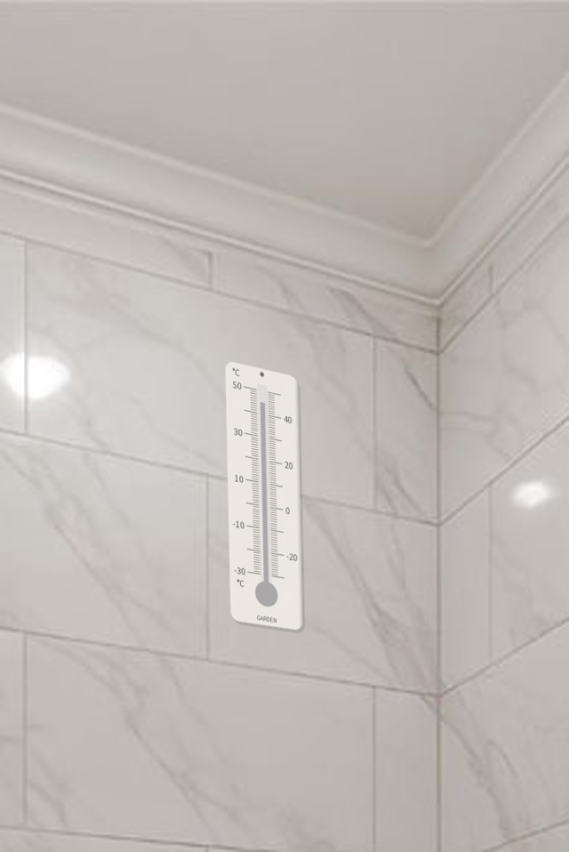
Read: {"value": 45, "unit": "°C"}
